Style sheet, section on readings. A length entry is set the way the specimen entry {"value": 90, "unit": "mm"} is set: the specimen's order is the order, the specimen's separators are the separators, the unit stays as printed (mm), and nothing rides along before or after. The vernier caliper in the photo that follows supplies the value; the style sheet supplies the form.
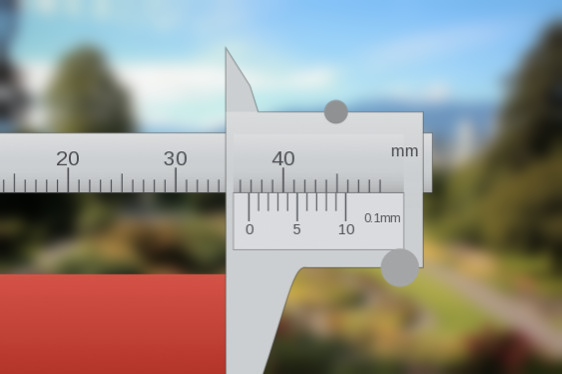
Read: {"value": 36.8, "unit": "mm"}
